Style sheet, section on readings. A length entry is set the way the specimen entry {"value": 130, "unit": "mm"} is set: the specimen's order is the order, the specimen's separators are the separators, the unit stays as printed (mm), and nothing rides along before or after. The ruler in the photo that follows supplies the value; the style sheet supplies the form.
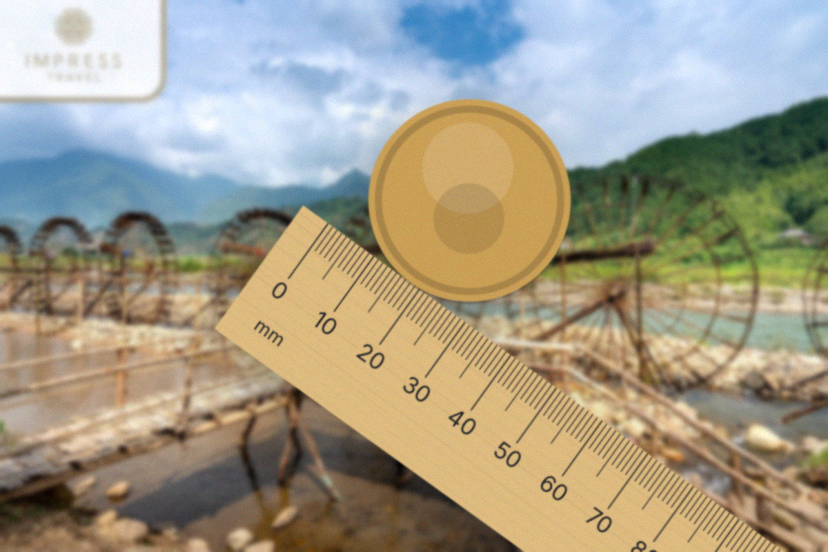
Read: {"value": 36, "unit": "mm"}
